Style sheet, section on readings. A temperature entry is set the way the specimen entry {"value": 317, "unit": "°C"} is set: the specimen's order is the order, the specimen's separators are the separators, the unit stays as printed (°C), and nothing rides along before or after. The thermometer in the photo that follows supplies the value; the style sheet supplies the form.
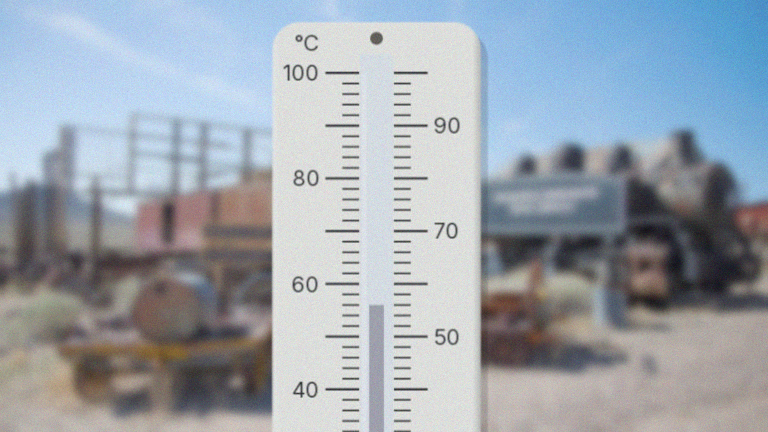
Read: {"value": 56, "unit": "°C"}
